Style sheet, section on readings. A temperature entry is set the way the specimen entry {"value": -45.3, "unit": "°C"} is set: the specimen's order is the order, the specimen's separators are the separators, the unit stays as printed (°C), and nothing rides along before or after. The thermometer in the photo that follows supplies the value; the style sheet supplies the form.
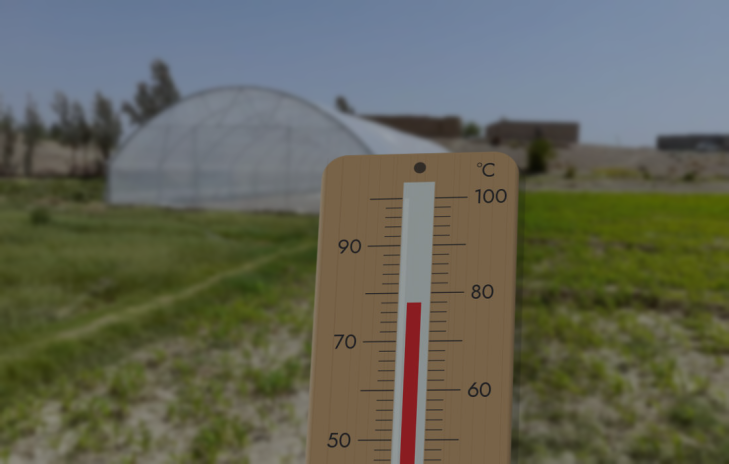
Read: {"value": 78, "unit": "°C"}
